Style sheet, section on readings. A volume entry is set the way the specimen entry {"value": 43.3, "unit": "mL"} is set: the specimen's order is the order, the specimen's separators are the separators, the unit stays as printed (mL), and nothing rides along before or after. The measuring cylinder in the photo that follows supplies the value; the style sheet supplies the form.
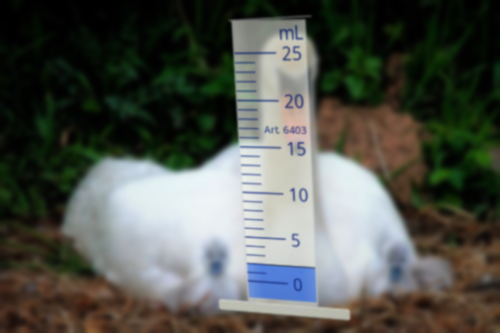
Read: {"value": 2, "unit": "mL"}
